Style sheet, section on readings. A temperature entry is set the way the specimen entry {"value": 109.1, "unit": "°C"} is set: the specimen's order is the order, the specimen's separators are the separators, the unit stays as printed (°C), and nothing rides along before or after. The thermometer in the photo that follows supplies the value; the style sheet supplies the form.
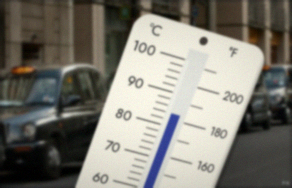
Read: {"value": 84, "unit": "°C"}
